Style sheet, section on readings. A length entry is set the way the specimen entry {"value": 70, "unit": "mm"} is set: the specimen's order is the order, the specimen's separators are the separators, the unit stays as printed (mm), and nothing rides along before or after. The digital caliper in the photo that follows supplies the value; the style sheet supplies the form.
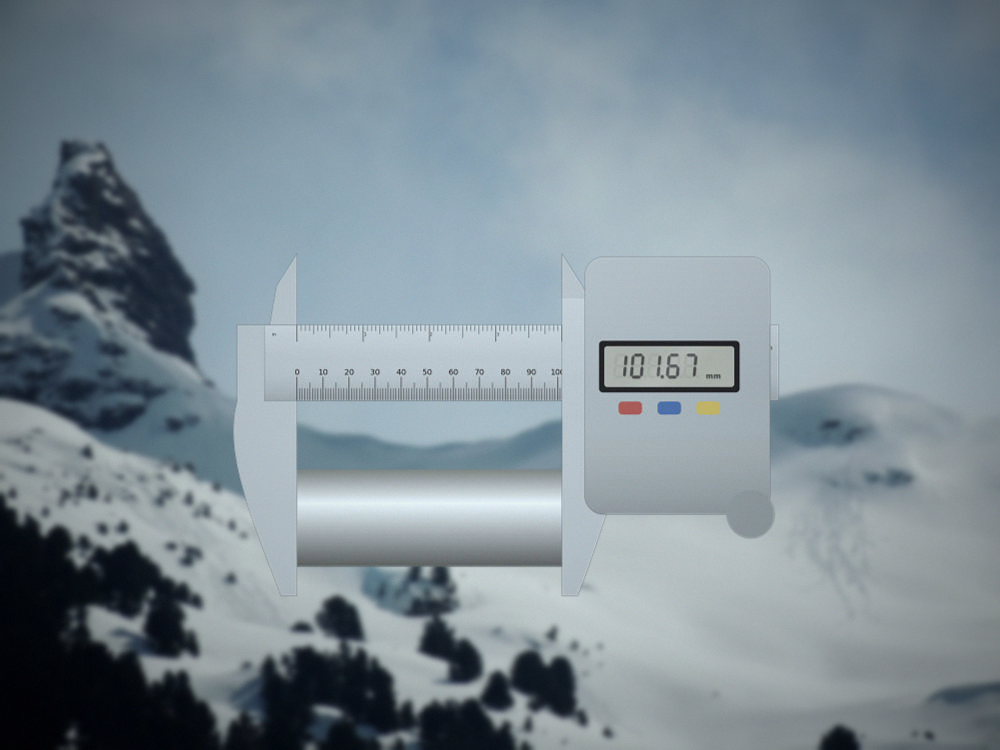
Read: {"value": 101.67, "unit": "mm"}
